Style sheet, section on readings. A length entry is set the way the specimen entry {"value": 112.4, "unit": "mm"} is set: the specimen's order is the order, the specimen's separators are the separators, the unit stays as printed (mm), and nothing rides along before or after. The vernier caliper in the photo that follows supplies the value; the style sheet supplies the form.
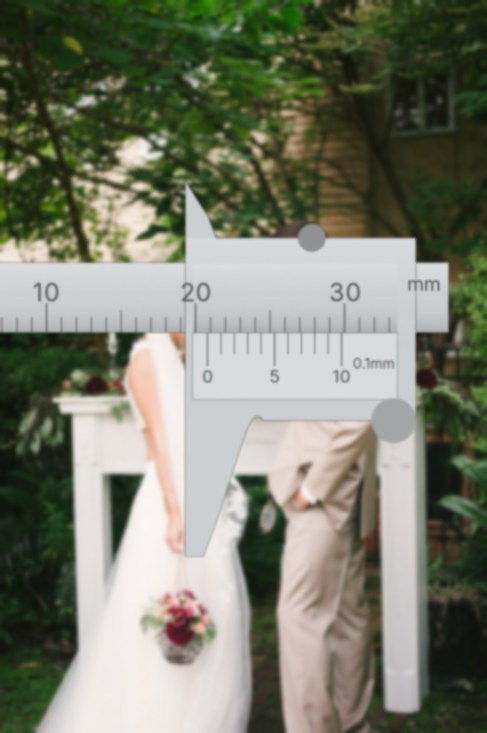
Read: {"value": 20.8, "unit": "mm"}
